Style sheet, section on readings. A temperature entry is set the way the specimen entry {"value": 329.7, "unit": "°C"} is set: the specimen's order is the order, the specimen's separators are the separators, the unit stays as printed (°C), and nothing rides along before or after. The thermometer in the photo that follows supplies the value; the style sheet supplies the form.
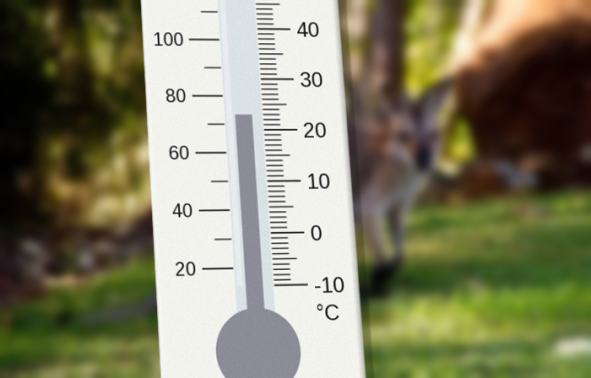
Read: {"value": 23, "unit": "°C"}
